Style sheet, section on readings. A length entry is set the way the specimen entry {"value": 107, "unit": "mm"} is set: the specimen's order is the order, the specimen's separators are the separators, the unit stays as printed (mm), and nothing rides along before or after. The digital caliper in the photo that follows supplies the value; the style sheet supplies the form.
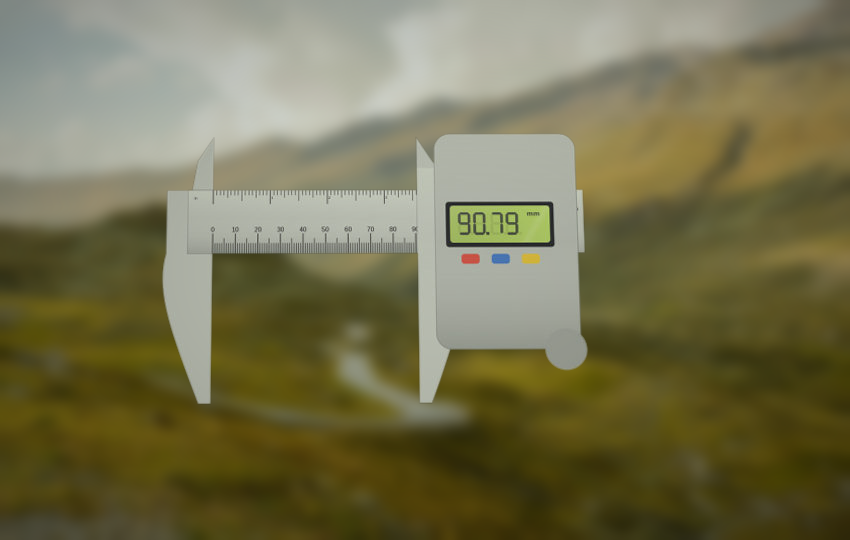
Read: {"value": 90.79, "unit": "mm"}
